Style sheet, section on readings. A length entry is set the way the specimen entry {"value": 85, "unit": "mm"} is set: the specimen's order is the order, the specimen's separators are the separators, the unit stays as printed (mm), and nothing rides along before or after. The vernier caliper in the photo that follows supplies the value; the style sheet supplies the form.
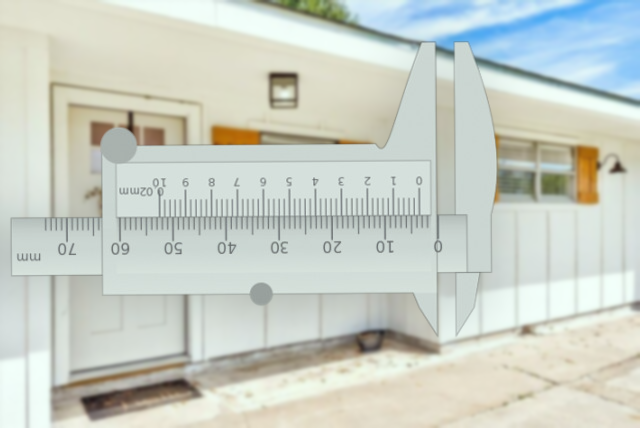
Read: {"value": 3.5, "unit": "mm"}
